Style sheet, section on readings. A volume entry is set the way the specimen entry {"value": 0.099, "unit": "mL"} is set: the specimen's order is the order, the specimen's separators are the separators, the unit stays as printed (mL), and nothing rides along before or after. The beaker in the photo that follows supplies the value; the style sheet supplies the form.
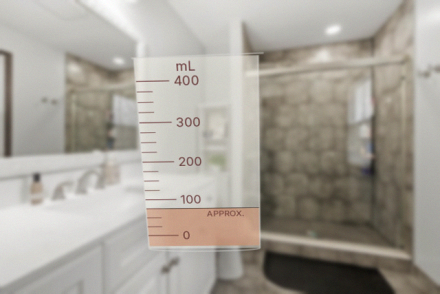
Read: {"value": 75, "unit": "mL"}
